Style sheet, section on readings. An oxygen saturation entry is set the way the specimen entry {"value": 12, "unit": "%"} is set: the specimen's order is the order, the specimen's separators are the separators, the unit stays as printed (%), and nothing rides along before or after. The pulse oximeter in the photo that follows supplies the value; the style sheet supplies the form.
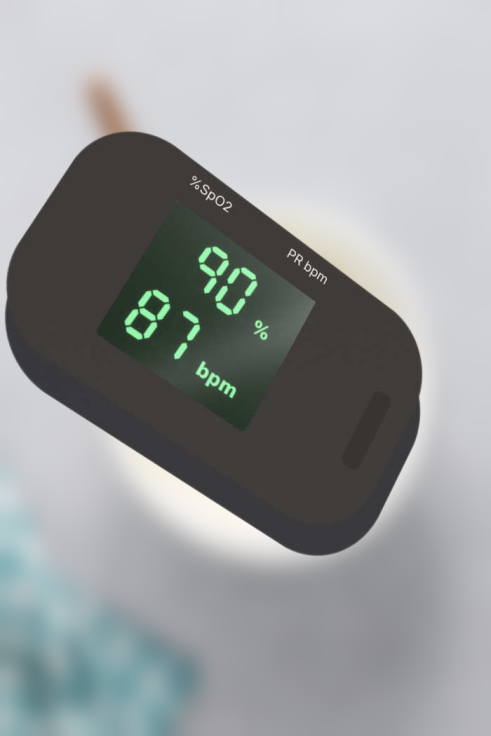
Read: {"value": 90, "unit": "%"}
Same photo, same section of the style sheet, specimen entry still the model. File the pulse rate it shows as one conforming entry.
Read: {"value": 87, "unit": "bpm"}
